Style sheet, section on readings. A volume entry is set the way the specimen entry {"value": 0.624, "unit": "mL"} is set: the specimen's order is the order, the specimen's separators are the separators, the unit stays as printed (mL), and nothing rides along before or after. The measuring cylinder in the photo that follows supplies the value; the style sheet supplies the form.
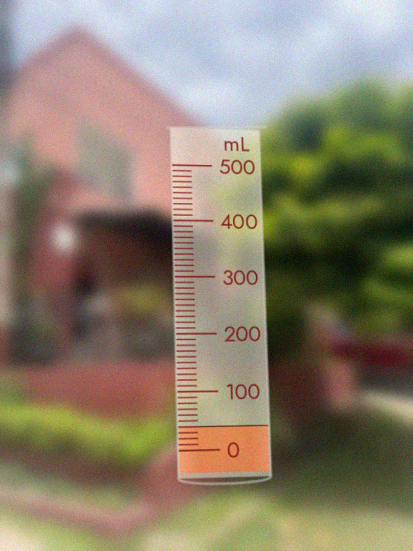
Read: {"value": 40, "unit": "mL"}
